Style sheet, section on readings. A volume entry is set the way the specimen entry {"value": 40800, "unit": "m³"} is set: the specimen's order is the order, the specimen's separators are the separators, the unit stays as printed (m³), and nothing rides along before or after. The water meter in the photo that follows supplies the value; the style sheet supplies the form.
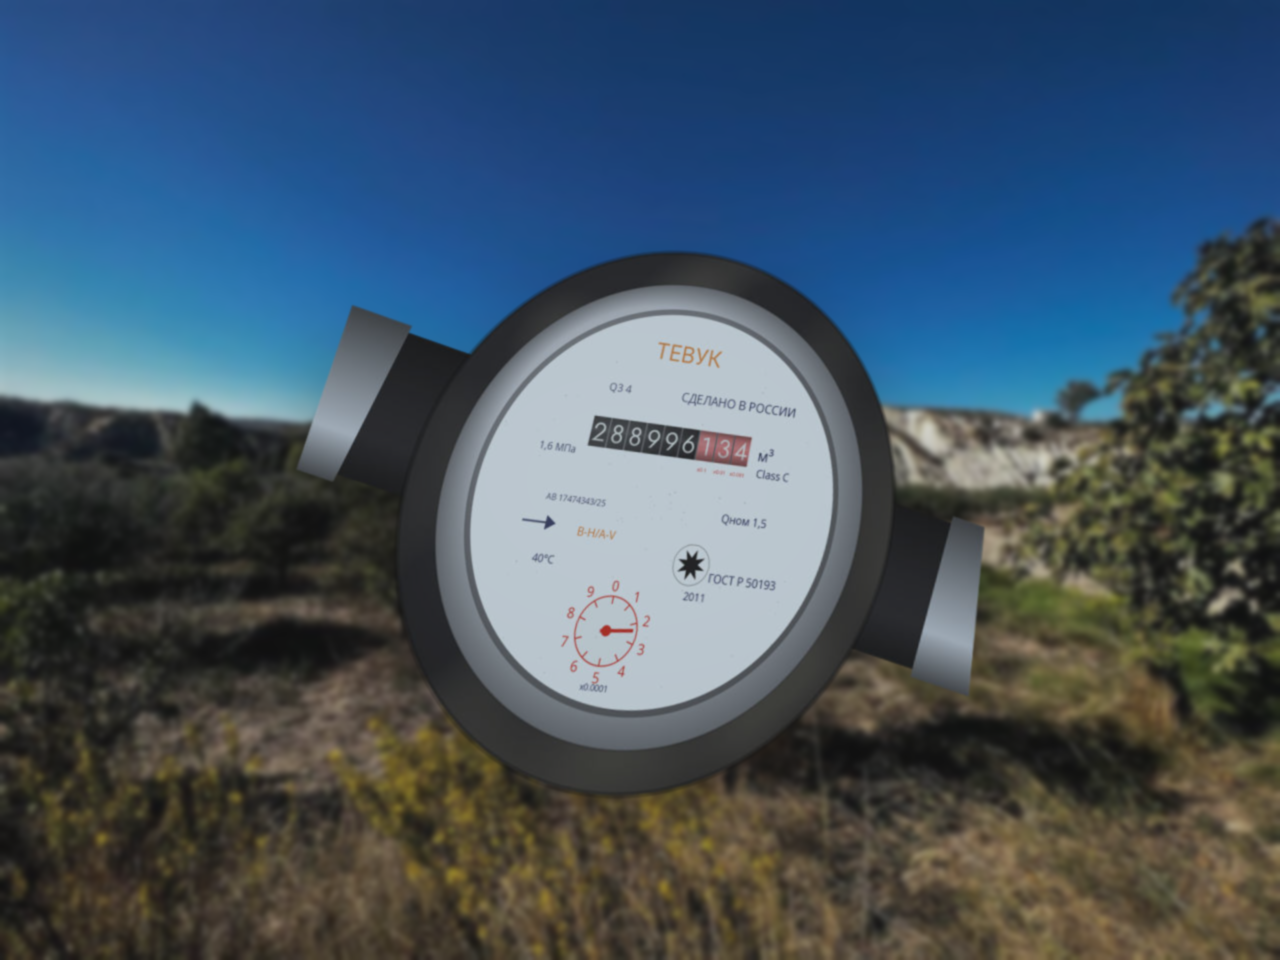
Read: {"value": 288996.1342, "unit": "m³"}
